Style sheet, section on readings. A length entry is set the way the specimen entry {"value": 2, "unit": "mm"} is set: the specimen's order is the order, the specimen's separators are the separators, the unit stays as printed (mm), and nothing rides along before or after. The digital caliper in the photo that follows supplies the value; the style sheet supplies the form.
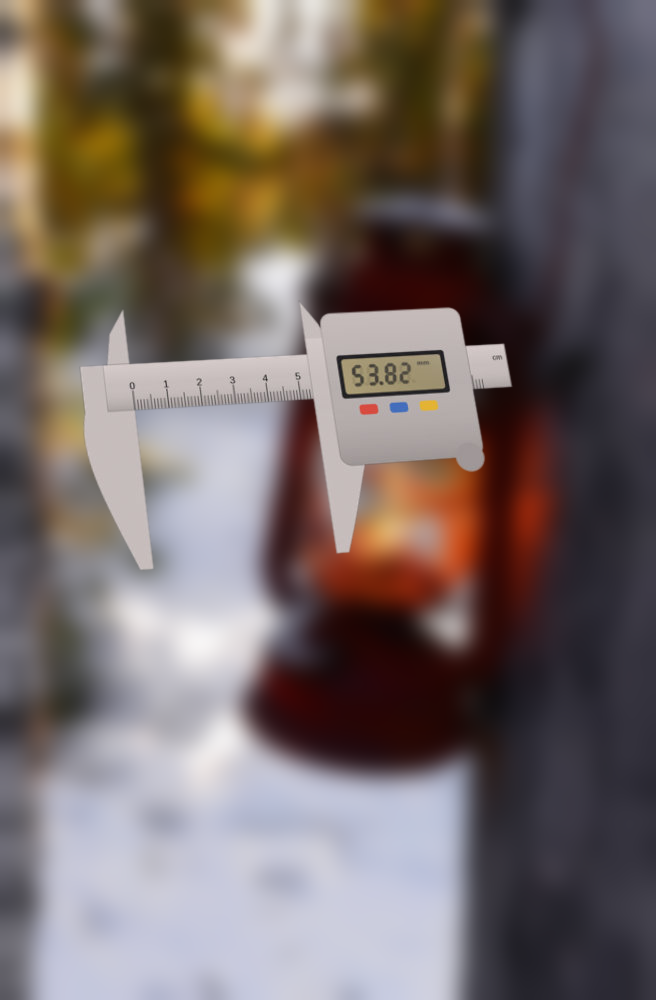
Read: {"value": 53.82, "unit": "mm"}
